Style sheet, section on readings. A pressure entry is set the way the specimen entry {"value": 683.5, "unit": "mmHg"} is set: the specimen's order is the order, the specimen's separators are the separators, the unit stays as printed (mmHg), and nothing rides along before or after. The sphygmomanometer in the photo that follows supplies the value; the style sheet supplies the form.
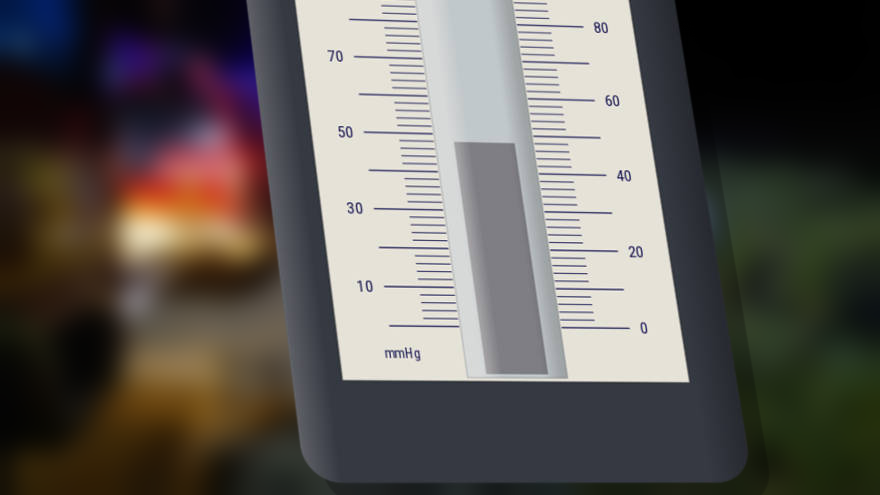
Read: {"value": 48, "unit": "mmHg"}
